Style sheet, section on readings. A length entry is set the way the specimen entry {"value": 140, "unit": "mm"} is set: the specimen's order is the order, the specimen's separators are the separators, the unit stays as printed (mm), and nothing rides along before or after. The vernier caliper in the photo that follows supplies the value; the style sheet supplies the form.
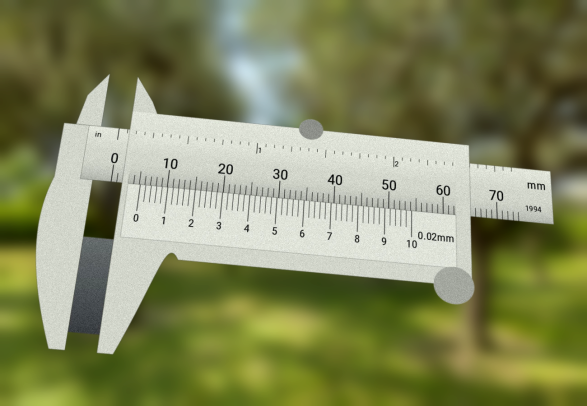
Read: {"value": 5.2, "unit": "mm"}
